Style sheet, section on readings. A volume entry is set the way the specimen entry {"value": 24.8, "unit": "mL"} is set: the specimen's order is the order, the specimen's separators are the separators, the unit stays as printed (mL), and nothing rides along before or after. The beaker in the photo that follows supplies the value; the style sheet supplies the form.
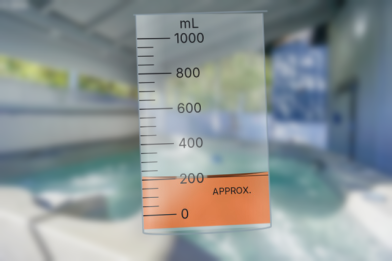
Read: {"value": 200, "unit": "mL"}
